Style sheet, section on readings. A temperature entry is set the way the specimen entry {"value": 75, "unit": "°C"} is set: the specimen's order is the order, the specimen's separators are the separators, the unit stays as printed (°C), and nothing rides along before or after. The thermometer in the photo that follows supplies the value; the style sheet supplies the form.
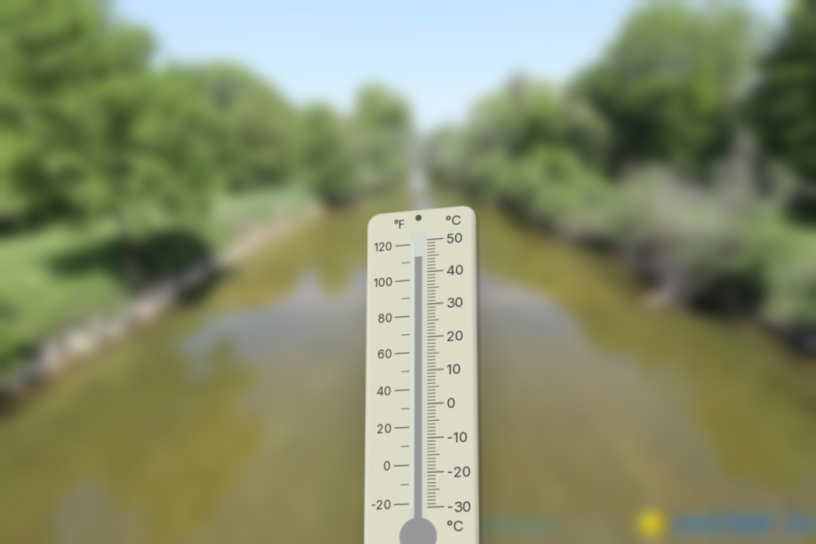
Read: {"value": 45, "unit": "°C"}
